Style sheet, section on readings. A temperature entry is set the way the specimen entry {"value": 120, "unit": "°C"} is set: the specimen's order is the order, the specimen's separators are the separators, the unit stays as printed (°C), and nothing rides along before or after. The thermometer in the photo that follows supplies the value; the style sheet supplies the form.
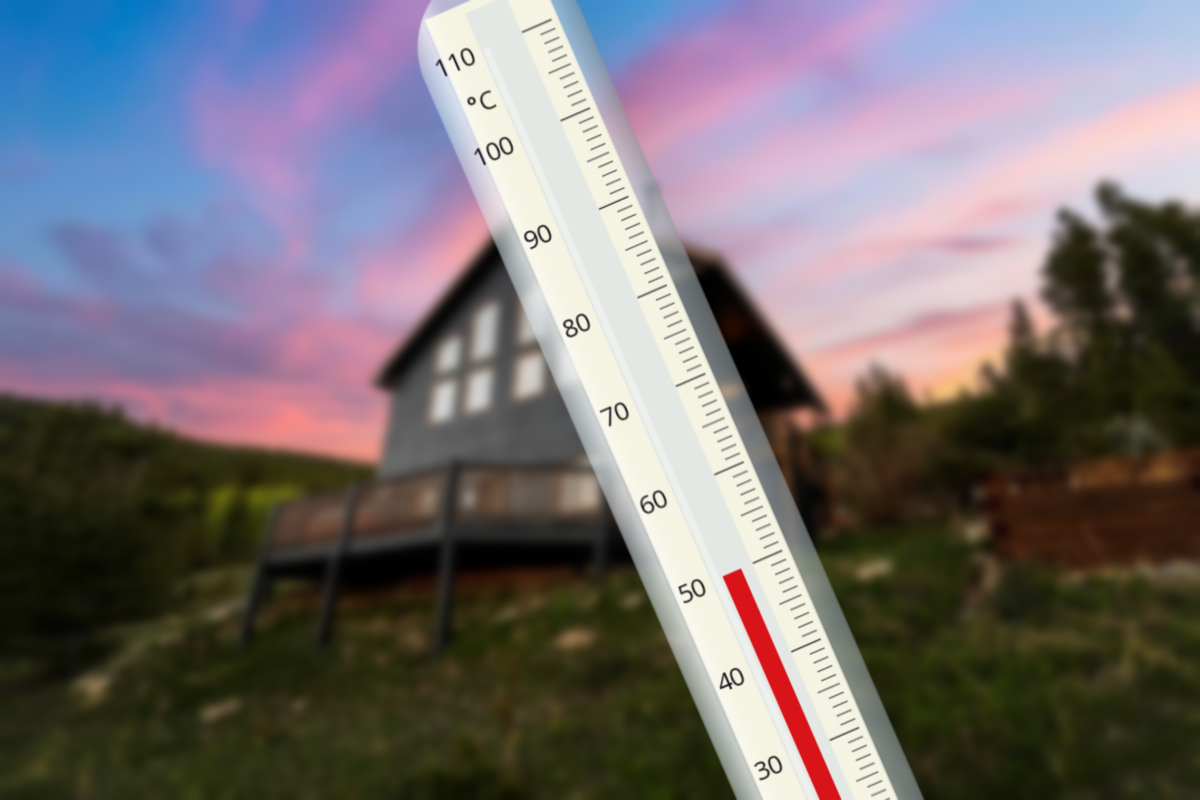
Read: {"value": 50, "unit": "°C"}
